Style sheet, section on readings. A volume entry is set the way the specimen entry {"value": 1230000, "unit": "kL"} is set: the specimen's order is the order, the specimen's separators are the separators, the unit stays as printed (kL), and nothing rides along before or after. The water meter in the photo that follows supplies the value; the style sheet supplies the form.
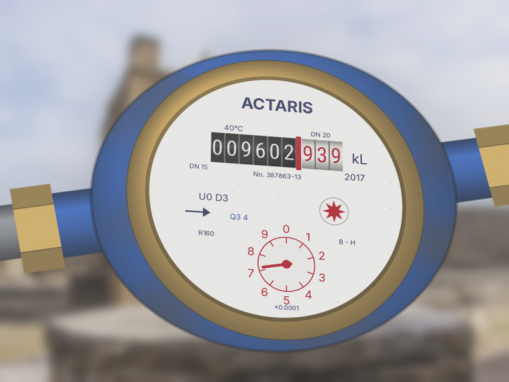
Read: {"value": 9602.9397, "unit": "kL"}
